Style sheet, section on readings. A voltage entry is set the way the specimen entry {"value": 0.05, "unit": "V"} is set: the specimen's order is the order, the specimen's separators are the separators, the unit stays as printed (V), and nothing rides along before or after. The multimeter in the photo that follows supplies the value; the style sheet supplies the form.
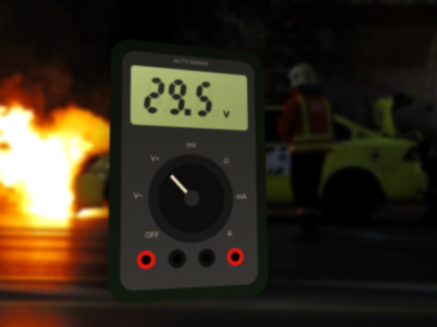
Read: {"value": 29.5, "unit": "V"}
